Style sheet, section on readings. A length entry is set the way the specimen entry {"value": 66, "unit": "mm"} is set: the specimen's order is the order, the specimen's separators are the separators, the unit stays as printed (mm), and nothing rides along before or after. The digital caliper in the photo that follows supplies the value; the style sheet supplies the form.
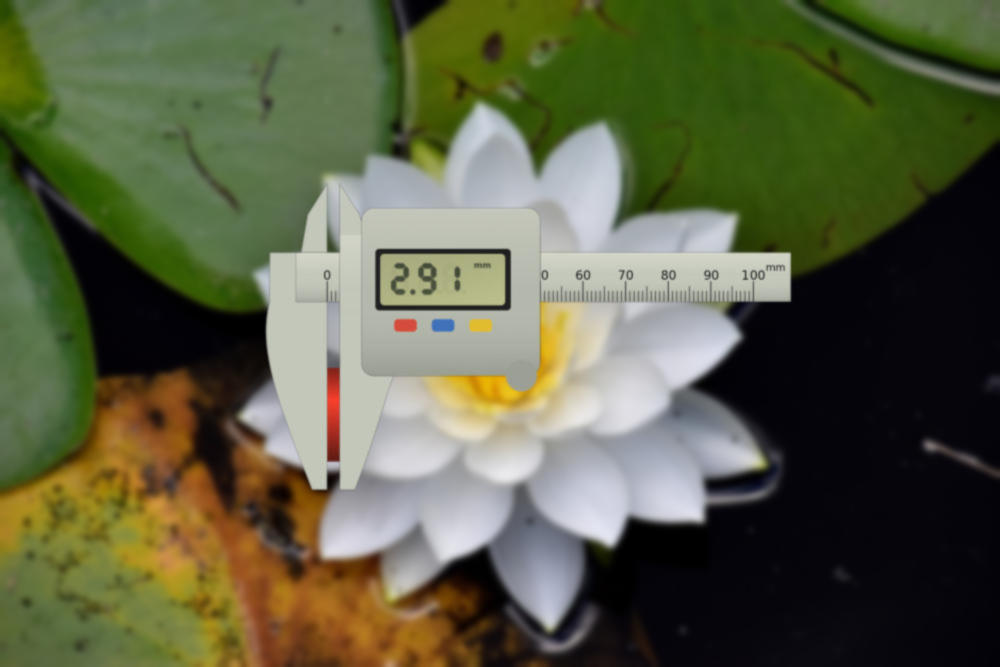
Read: {"value": 2.91, "unit": "mm"}
